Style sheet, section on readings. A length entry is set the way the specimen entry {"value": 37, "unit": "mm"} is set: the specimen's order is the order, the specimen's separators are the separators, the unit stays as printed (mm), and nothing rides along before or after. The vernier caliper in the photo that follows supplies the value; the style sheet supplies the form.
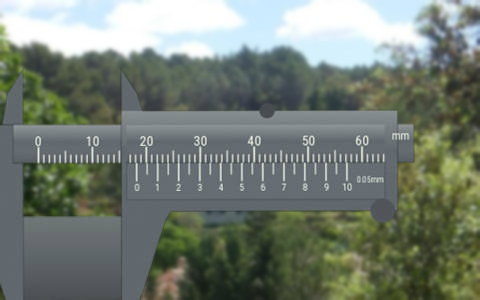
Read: {"value": 18.2, "unit": "mm"}
